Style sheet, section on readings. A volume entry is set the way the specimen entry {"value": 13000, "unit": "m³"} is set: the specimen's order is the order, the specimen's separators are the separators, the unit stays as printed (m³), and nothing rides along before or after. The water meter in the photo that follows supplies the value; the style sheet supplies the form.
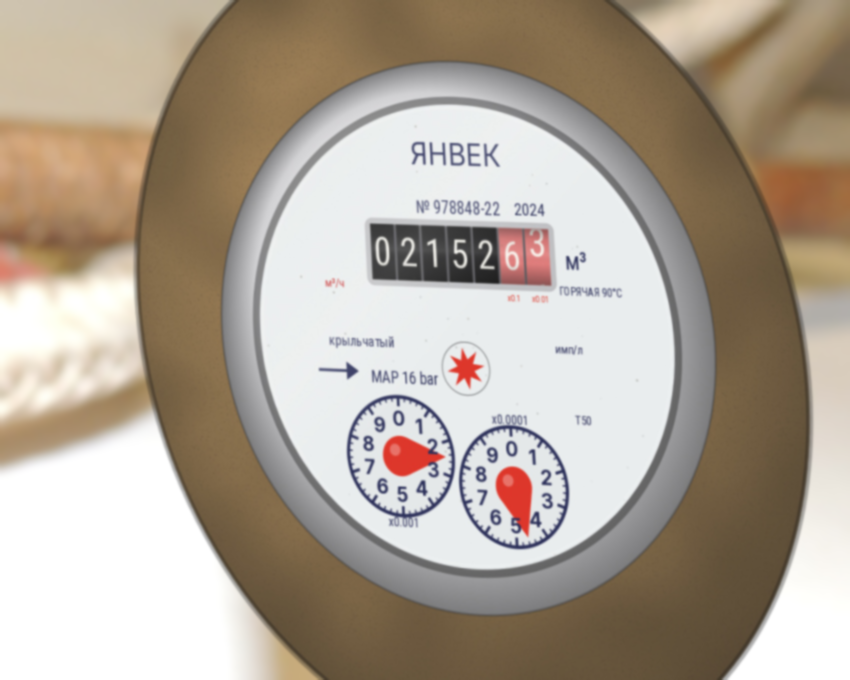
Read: {"value": 2152.6324, "unit": "m³"}
